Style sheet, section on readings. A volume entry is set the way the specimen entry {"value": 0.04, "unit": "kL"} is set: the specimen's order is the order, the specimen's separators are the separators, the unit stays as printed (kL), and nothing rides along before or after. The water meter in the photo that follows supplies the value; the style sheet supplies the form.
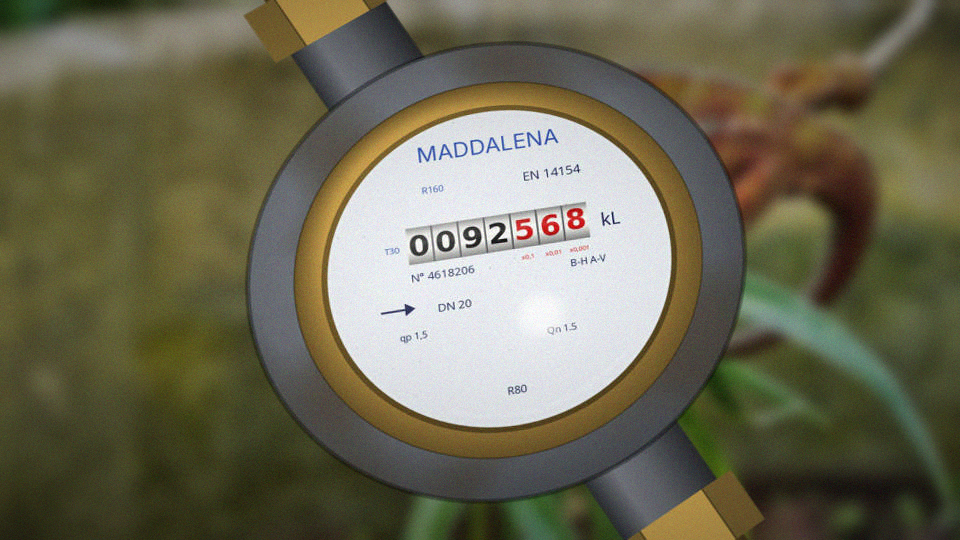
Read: {"value": 92.568, "unit": "kL"}
